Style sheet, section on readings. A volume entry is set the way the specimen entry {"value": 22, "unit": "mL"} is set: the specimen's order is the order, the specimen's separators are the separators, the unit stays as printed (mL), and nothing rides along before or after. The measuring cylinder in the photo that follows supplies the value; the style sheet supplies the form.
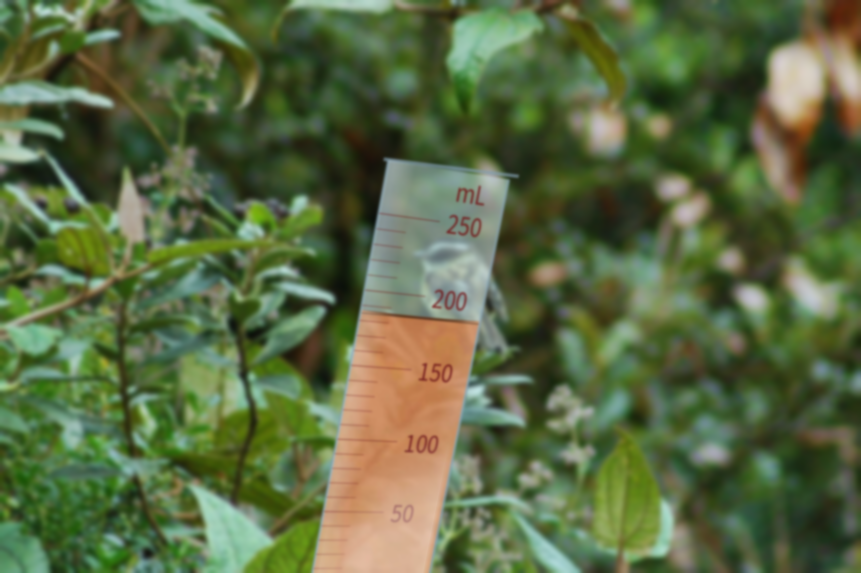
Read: {"value": 185, "unit": "mL"}
